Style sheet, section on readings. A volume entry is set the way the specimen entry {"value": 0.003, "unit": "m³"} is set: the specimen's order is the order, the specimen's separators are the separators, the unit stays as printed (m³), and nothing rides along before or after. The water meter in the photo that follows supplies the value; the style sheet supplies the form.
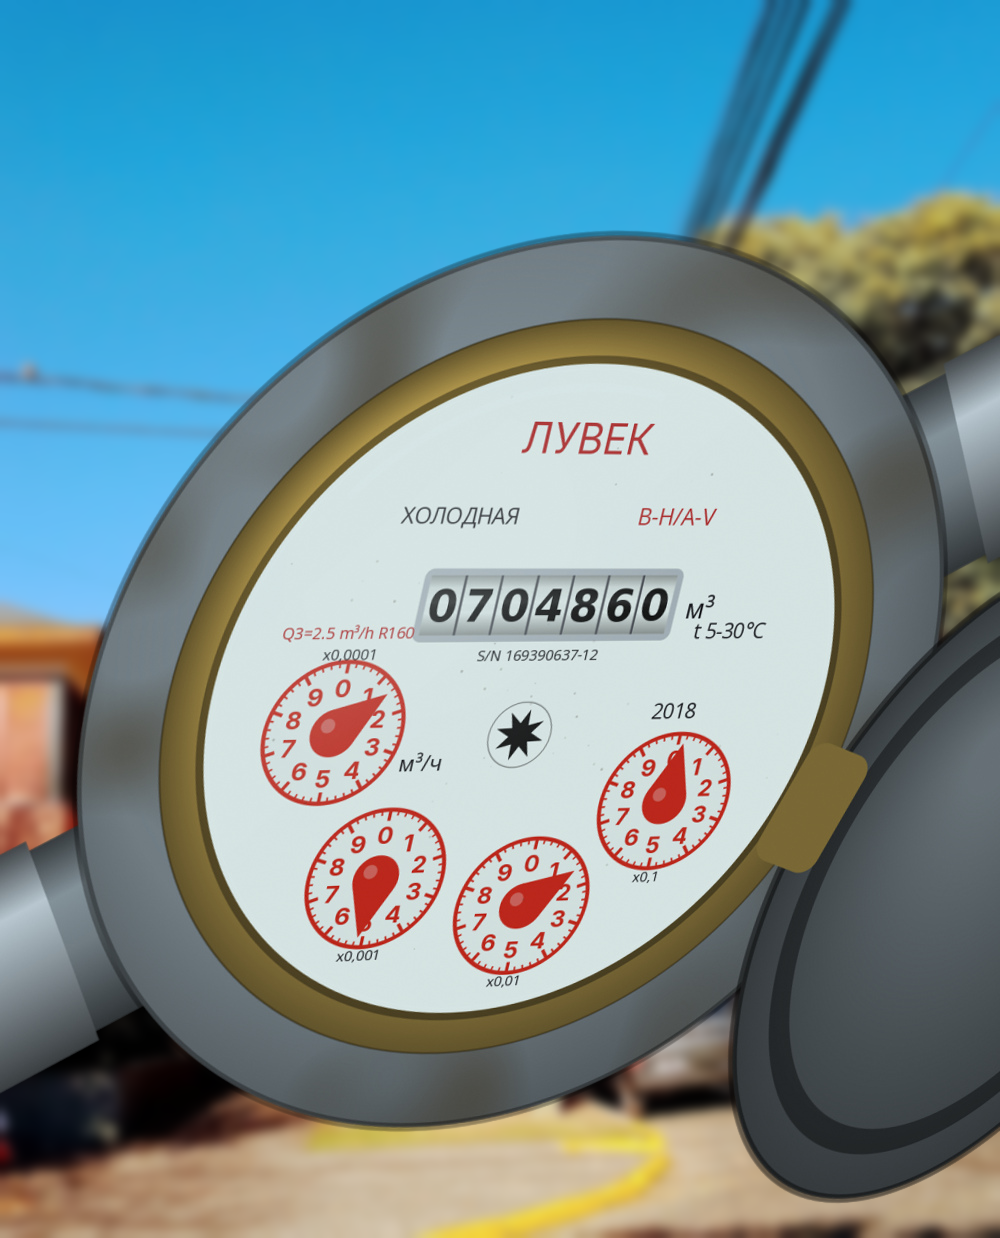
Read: {"value": 704860.0151, "unit": "m³"}
